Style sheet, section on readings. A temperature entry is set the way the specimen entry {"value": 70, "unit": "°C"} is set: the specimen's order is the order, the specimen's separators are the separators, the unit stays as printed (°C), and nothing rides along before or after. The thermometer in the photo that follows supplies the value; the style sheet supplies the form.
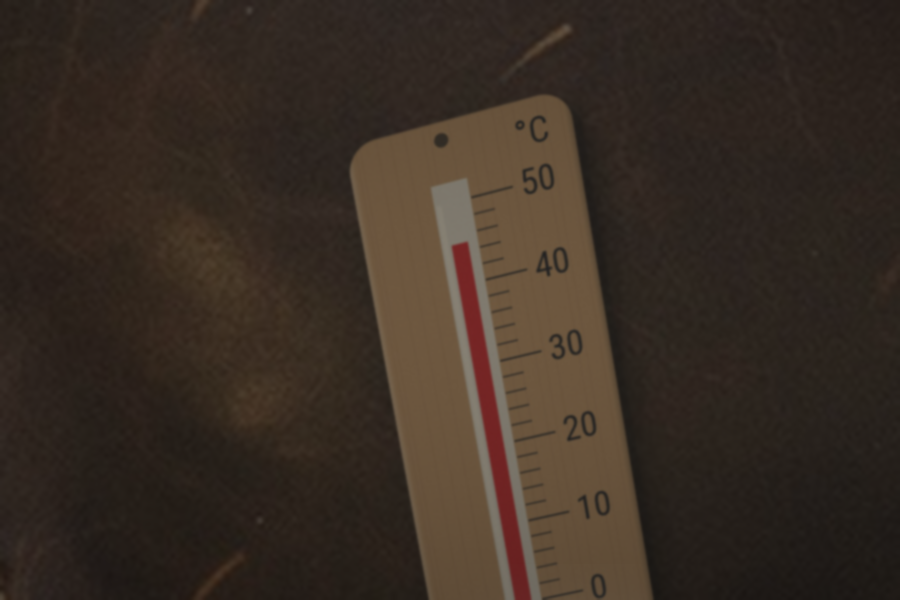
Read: {"value": 45, "unit": "°C"}
